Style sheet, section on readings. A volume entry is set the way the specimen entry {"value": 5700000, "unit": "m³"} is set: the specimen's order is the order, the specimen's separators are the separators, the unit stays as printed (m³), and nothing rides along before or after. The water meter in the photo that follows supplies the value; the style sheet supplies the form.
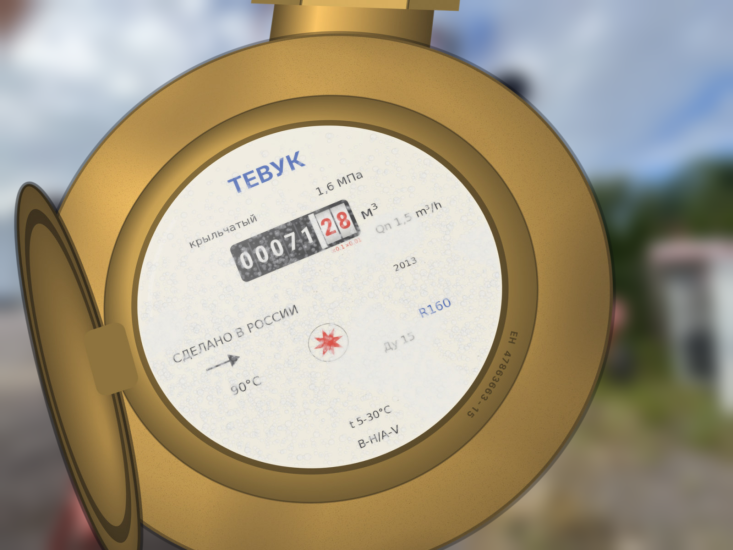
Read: {"value": 71.28, "unit": "m³"}
